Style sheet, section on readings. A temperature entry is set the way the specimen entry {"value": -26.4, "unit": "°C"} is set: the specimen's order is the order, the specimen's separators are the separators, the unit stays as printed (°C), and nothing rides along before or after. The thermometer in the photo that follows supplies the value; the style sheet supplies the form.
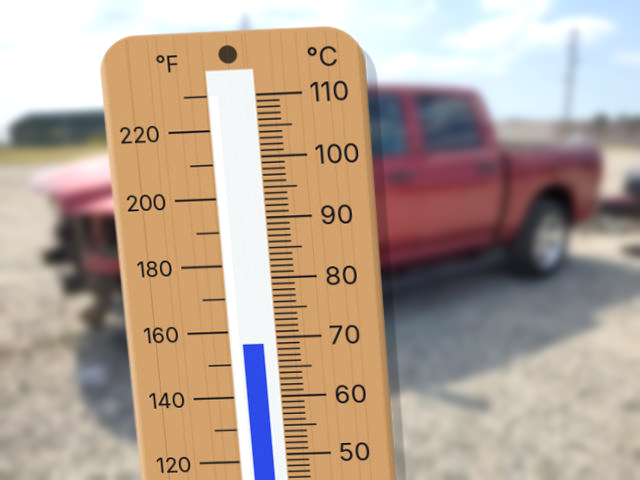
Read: {"value": 69, "unit": "°C"}
